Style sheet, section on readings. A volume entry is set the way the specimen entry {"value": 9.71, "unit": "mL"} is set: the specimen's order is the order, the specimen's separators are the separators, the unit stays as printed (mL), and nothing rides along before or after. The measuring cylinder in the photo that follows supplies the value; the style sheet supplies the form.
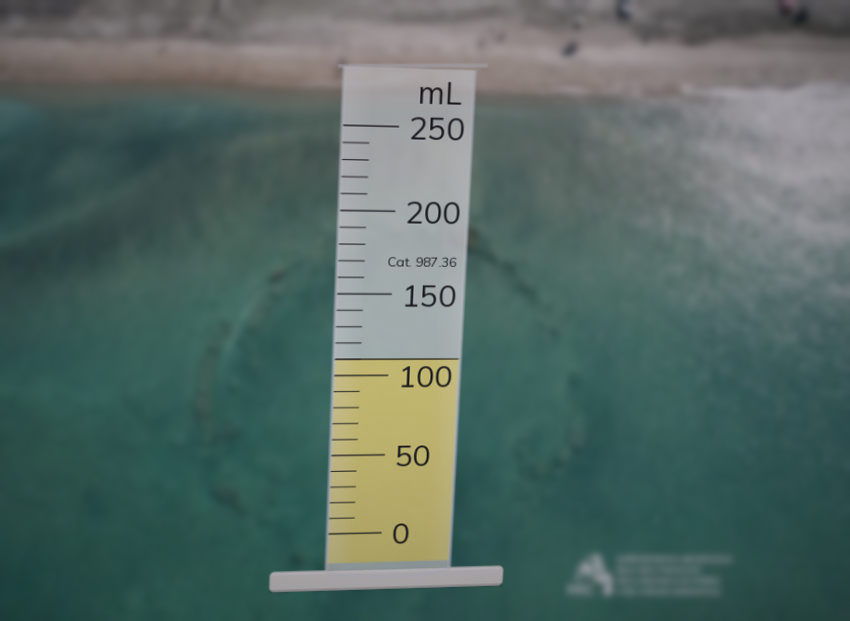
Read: {"value": 110, "unit": "mL"}
